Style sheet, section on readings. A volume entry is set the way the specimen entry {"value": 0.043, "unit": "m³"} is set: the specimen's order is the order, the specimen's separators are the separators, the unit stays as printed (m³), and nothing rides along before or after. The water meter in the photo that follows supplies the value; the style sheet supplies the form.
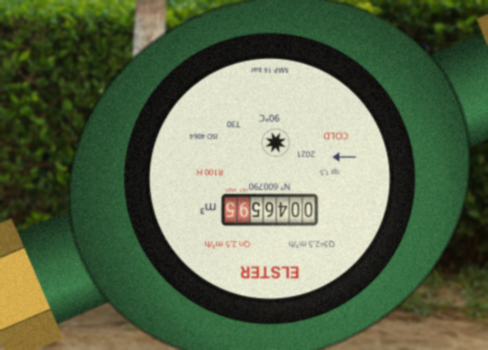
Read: {"value": 465.95, "unit": "m³"}
